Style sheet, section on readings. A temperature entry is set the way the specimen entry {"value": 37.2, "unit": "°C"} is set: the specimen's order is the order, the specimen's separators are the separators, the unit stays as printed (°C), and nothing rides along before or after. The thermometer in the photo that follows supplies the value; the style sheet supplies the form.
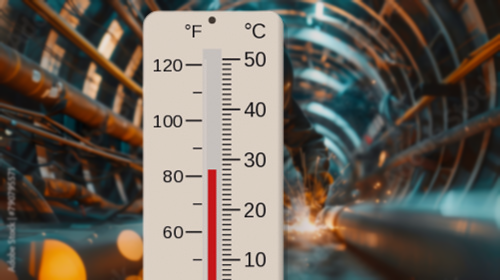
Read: {"value": 28, "unit": "°C"}
